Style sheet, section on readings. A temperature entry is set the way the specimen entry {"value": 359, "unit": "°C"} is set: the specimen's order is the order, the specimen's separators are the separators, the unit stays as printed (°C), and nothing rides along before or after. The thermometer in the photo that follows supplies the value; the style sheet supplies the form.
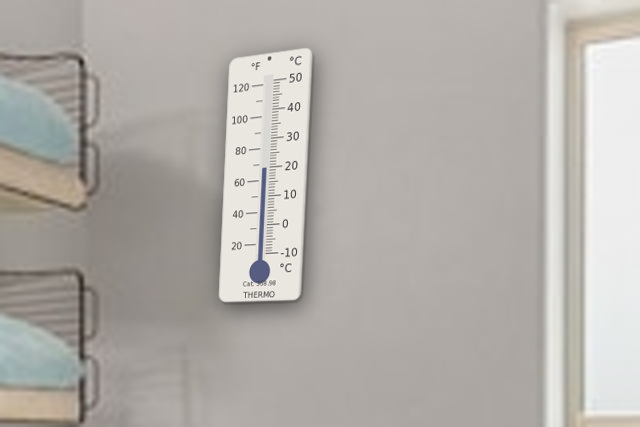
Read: {"value": 20, "unit": "°C"}
